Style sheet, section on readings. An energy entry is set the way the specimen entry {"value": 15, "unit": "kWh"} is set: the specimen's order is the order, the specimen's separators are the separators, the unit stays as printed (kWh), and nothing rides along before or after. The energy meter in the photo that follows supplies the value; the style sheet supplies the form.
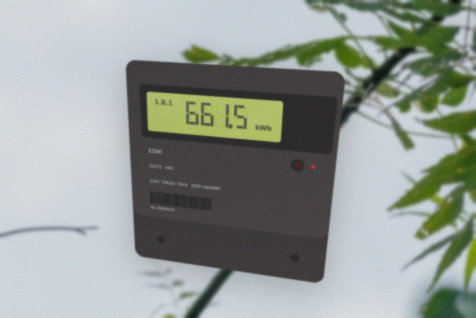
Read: {"value": 661.5, "unit": "kWh"}
